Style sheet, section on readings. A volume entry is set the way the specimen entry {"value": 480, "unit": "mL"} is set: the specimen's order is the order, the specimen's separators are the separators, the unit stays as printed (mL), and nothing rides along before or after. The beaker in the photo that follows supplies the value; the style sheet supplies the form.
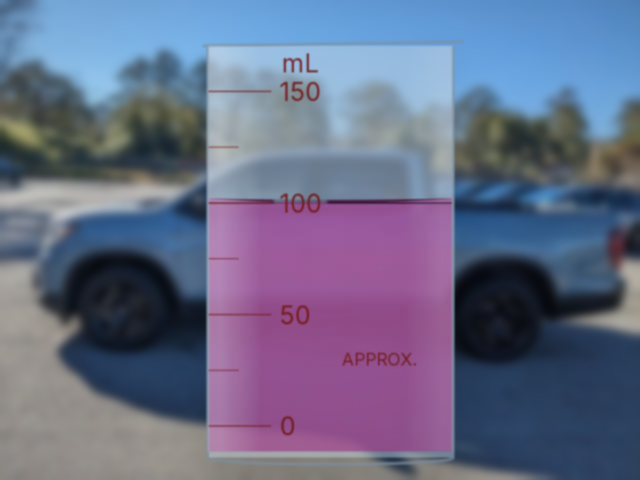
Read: {"value": 100, "unit": "mL"}
